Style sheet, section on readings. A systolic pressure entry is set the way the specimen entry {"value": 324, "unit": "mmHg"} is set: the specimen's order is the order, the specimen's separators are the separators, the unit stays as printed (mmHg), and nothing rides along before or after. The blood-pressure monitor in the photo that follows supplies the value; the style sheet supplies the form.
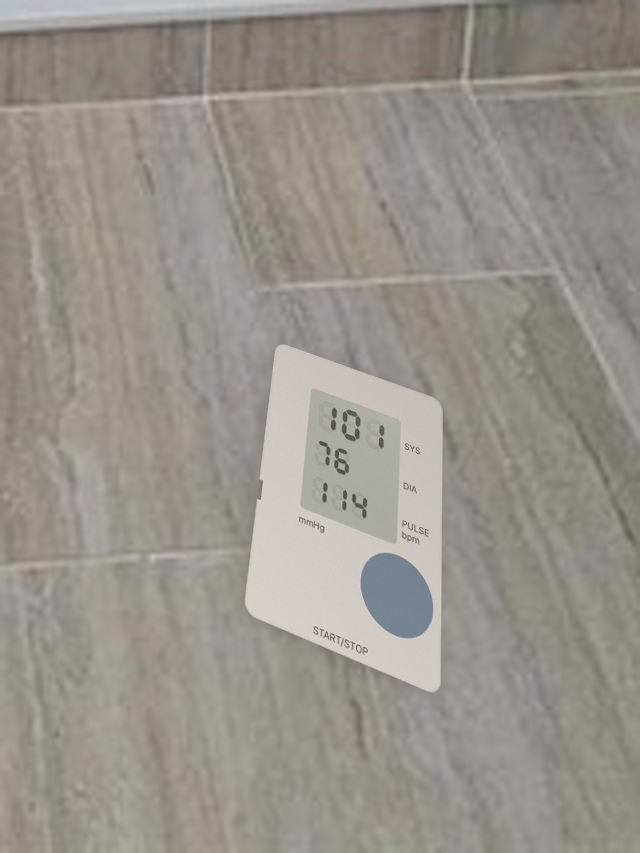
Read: {"value": 101, "unit": "mmHg"}
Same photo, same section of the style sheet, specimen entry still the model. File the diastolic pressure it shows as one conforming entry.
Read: {"value": 76, "unit": "mmHg"}
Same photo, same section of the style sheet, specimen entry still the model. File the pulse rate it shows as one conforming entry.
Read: {"value": 114, "unit": "bpm"}
